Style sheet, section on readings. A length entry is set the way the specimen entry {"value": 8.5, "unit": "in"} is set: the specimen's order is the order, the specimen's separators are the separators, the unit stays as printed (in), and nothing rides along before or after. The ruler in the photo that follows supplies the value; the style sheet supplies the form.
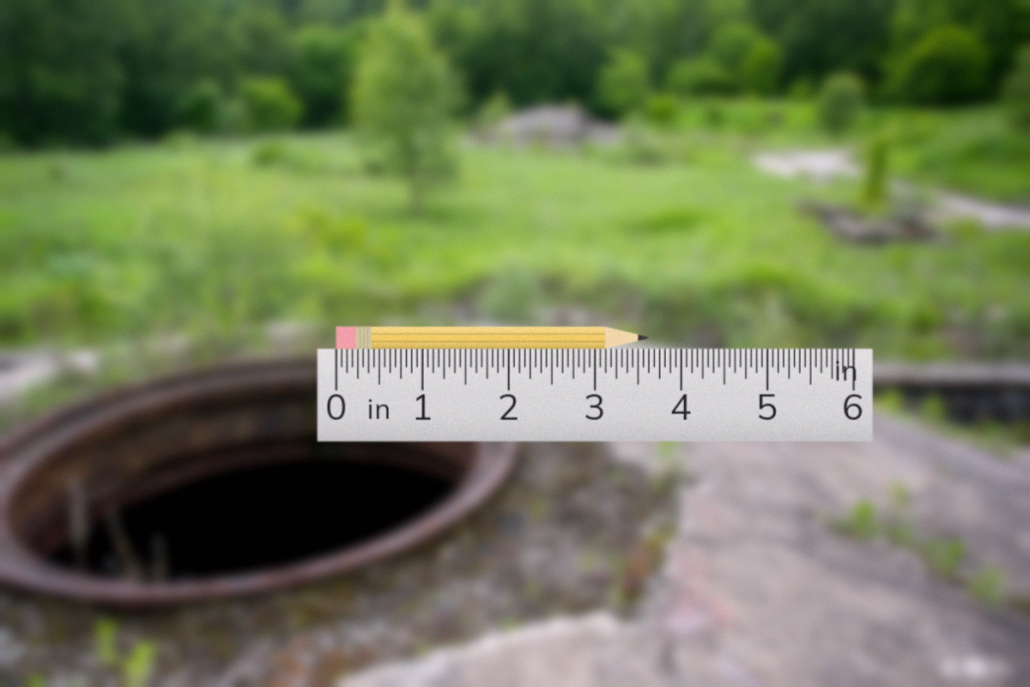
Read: {"value": 3.625, "unit": "in"}
